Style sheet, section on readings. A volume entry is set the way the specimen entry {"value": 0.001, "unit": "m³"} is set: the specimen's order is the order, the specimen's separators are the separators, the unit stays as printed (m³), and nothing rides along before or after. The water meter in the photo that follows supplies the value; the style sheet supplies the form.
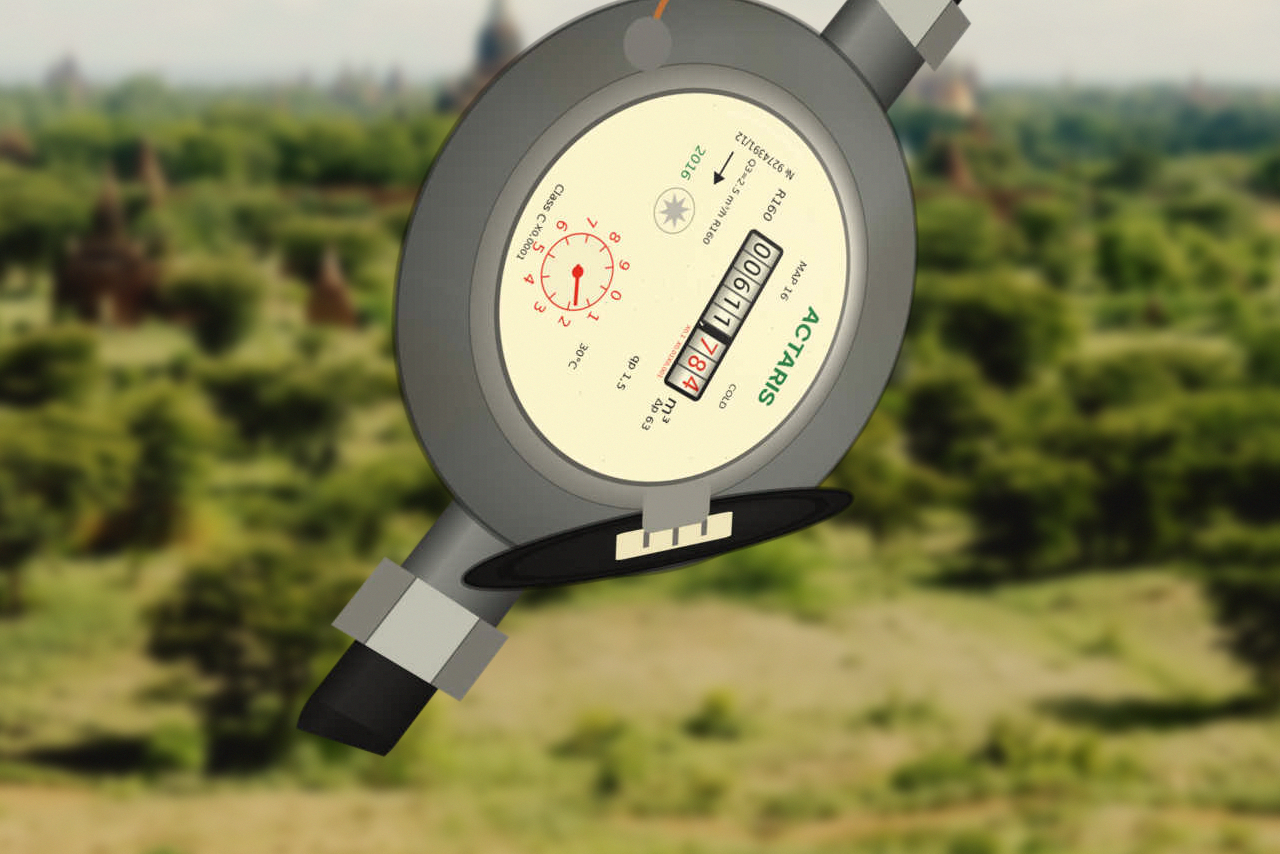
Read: {"value": 611.7841, "unit": "m³"}
